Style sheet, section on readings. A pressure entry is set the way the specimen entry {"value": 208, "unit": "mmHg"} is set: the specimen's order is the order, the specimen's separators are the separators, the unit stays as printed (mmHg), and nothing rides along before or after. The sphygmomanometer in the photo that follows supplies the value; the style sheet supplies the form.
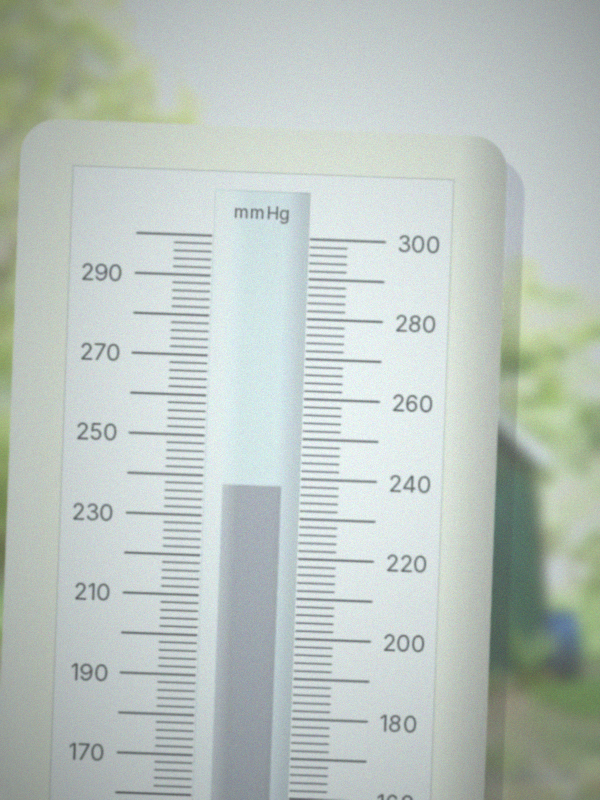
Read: {"value": 238, "unit": "mmHg"}
